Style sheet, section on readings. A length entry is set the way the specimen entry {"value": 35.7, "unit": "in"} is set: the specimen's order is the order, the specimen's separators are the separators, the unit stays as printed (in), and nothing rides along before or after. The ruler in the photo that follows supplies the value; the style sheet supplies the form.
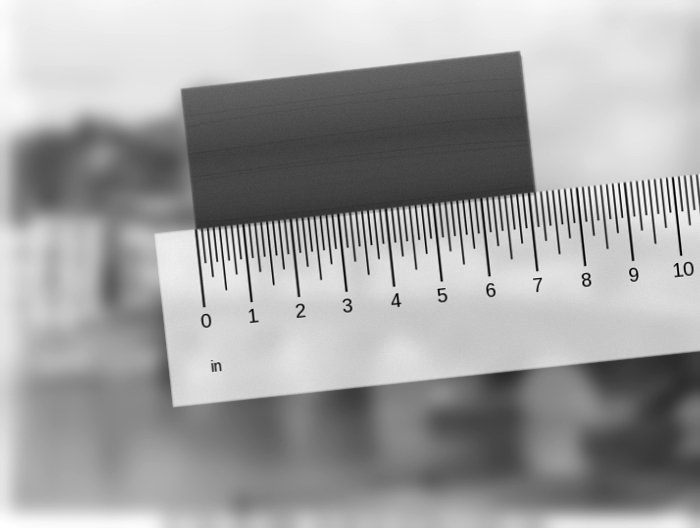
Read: {"value": 7.125, "unit": "in"}
